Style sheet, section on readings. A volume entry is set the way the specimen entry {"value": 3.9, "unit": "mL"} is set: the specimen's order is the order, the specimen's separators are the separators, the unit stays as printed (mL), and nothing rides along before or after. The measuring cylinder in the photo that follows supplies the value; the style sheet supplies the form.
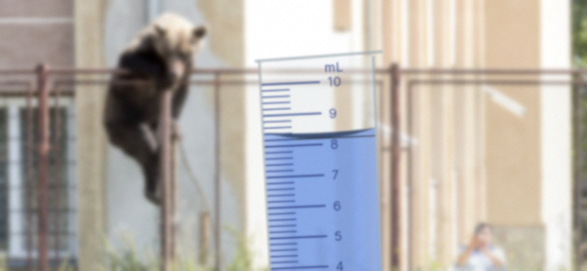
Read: {"value": 8.2, "unit": "mL"}
